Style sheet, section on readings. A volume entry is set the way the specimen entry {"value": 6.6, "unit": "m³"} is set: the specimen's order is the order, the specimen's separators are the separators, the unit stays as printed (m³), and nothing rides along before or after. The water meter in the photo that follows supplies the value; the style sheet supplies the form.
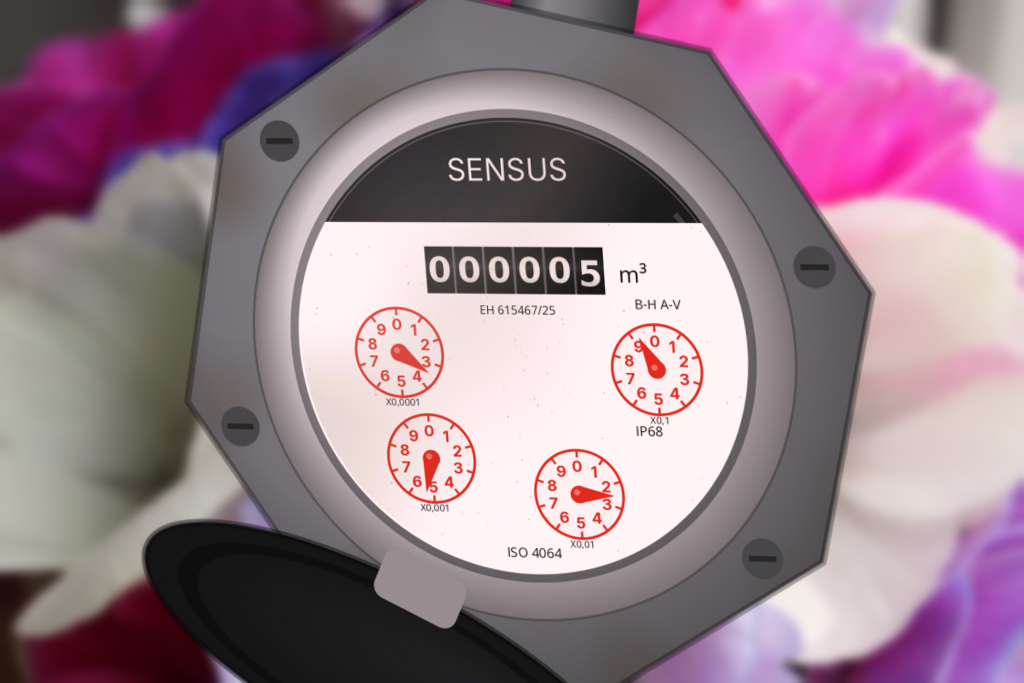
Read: {"value": 4.9253, "unit": "m³"}
